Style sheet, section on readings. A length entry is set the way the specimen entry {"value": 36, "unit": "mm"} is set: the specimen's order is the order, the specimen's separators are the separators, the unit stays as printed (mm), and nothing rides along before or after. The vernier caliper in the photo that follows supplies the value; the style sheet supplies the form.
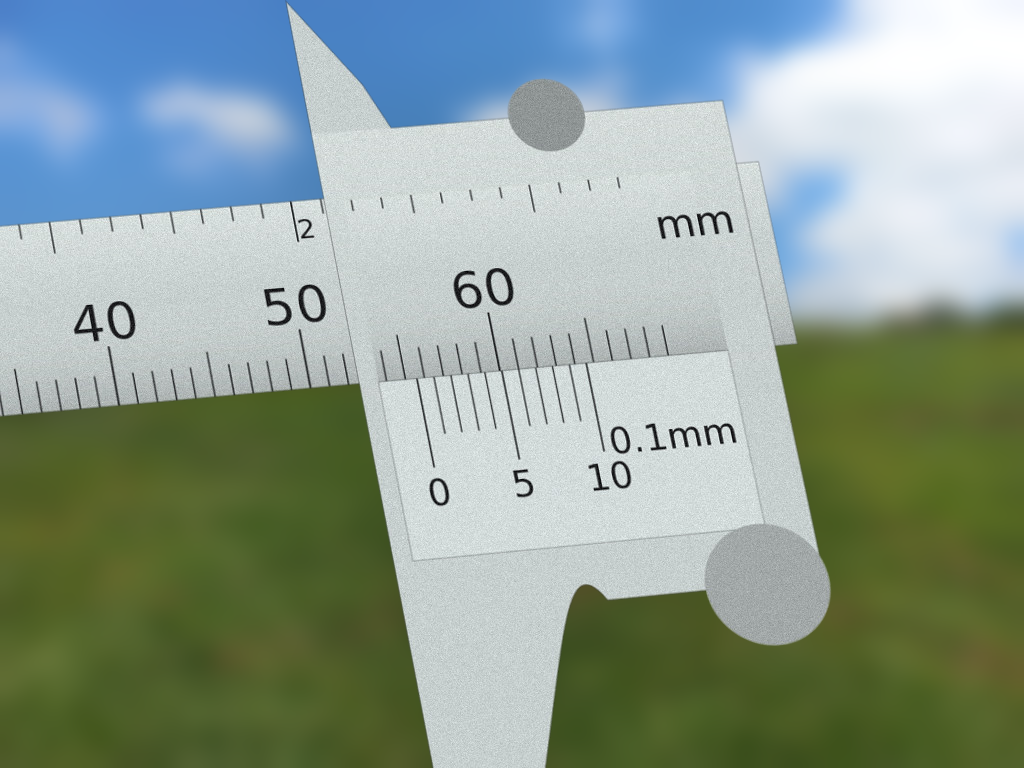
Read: {"value": 55.6, "unit": "mm"}
